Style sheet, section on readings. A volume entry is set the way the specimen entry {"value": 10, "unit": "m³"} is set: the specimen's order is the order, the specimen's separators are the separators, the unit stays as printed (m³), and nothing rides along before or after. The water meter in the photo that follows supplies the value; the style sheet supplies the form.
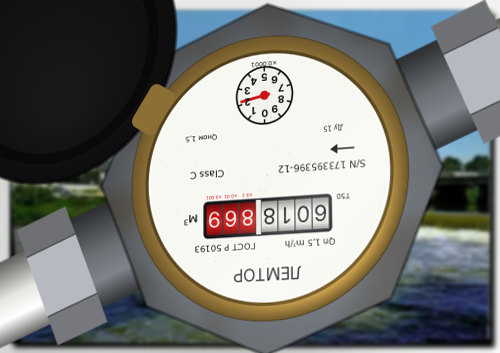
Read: {"value": 6018.8692, "unit": "m³"}
